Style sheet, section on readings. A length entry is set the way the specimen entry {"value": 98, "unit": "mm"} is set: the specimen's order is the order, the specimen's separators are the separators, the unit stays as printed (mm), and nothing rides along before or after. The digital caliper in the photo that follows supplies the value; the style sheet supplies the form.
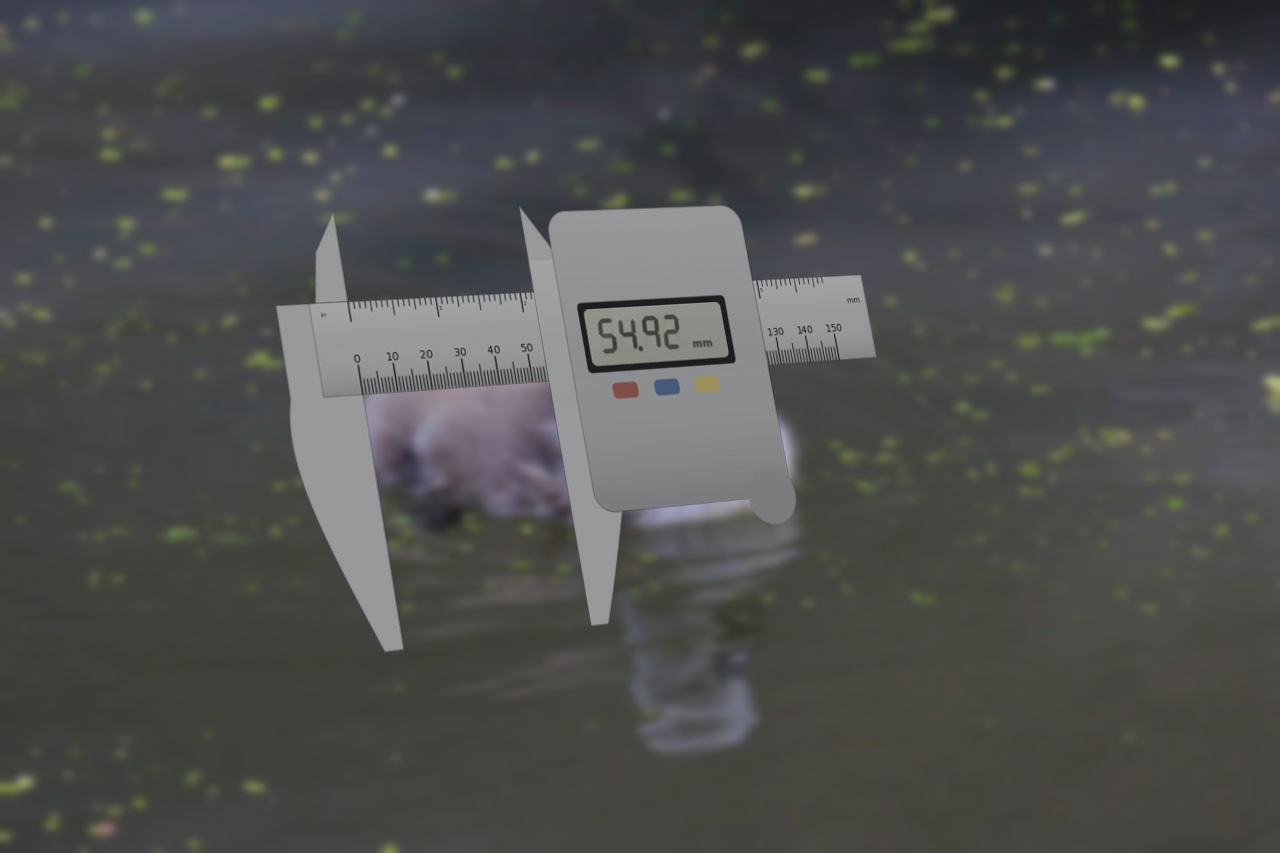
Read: {"value": 54.92, "unit": "mm"}
